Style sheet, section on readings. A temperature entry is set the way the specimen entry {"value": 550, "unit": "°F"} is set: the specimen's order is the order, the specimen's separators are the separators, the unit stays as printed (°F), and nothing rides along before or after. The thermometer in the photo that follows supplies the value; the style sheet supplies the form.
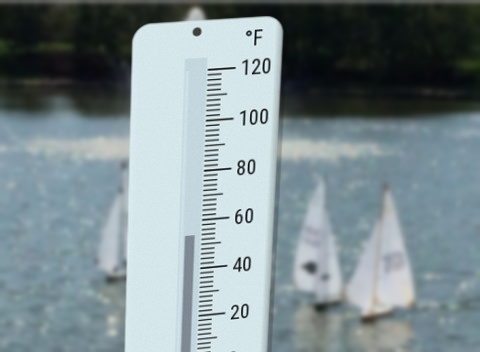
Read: {"value": 54, "unit": "°F"}
